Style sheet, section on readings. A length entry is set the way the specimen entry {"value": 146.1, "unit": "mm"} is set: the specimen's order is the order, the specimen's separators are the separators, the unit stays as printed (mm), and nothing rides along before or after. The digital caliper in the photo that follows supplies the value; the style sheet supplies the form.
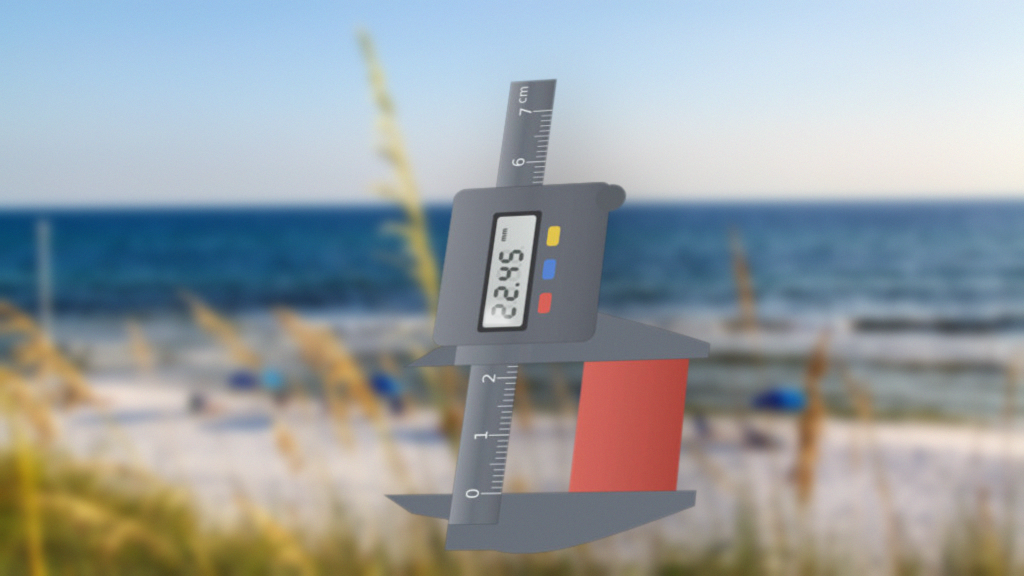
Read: {"value": 22.45, "unit": "mm"}
